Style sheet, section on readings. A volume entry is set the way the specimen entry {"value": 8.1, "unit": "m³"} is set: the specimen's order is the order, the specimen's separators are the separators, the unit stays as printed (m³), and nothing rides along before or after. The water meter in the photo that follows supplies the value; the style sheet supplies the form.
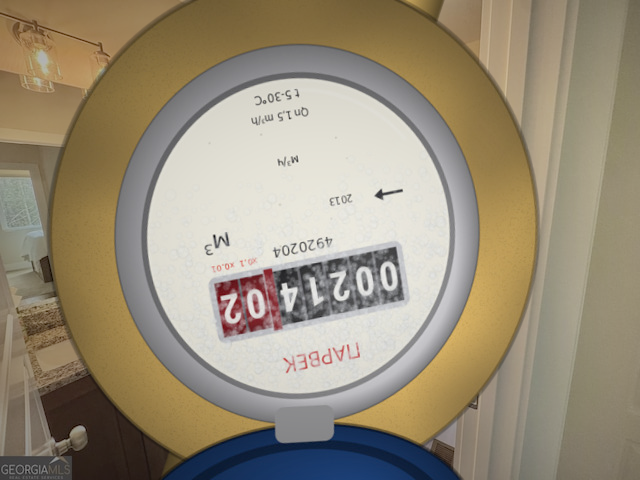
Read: {"value": 214.02, "unit": "m³"}
